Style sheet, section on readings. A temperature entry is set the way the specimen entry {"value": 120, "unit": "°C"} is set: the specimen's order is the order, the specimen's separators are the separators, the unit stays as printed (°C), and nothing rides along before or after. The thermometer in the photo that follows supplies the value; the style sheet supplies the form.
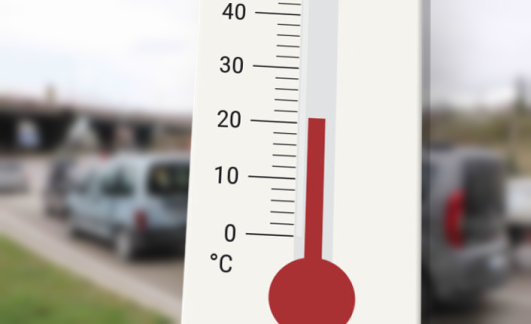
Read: {"value": 21, "unit": "°C"}
